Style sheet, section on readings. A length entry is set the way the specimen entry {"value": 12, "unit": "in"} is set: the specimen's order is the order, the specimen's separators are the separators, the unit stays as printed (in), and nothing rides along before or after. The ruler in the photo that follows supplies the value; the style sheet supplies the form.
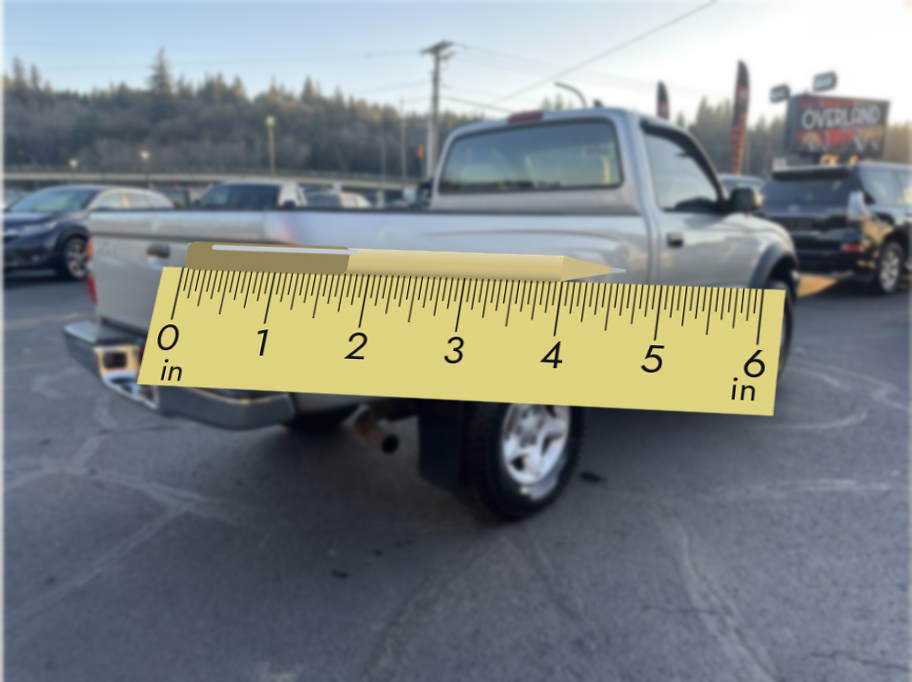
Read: {"value": 4.625, "unit": "in"}
